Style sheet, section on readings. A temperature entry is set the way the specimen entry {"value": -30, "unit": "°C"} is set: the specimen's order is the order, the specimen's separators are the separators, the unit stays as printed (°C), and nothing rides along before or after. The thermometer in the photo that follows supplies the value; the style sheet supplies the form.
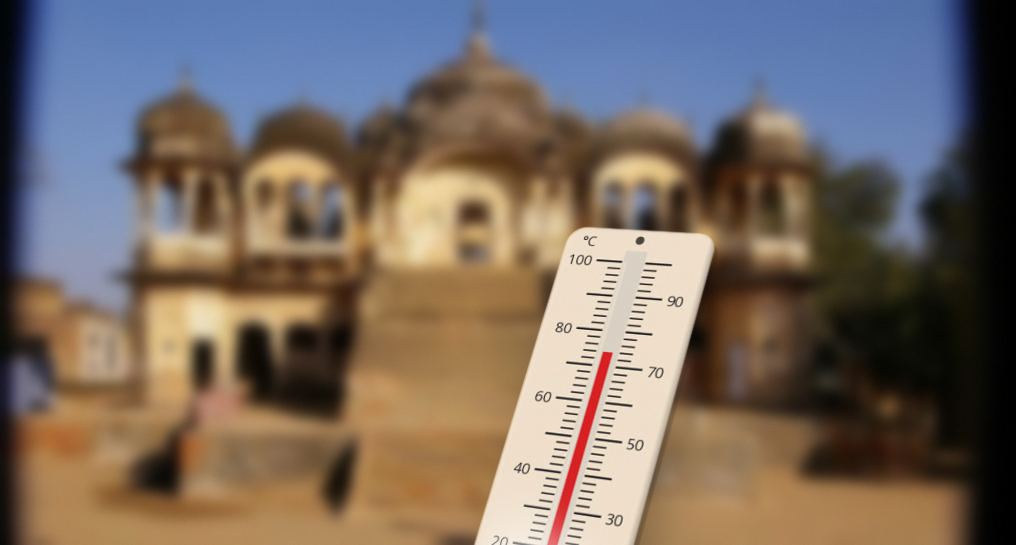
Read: {"value": 74, "unit": "°C"}
